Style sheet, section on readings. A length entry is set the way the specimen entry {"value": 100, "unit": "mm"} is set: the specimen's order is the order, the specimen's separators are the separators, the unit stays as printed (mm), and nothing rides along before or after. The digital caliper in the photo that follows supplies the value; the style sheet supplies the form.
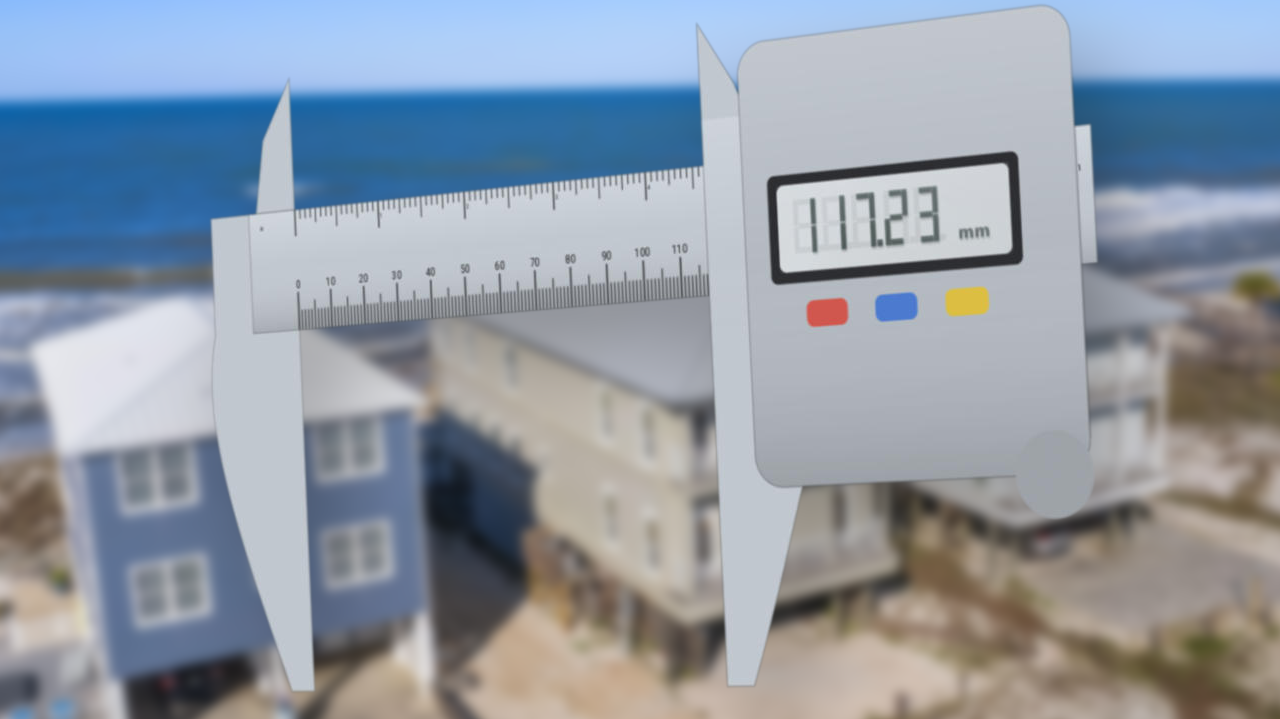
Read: {"value": 117.23, "unit": "mm"}
